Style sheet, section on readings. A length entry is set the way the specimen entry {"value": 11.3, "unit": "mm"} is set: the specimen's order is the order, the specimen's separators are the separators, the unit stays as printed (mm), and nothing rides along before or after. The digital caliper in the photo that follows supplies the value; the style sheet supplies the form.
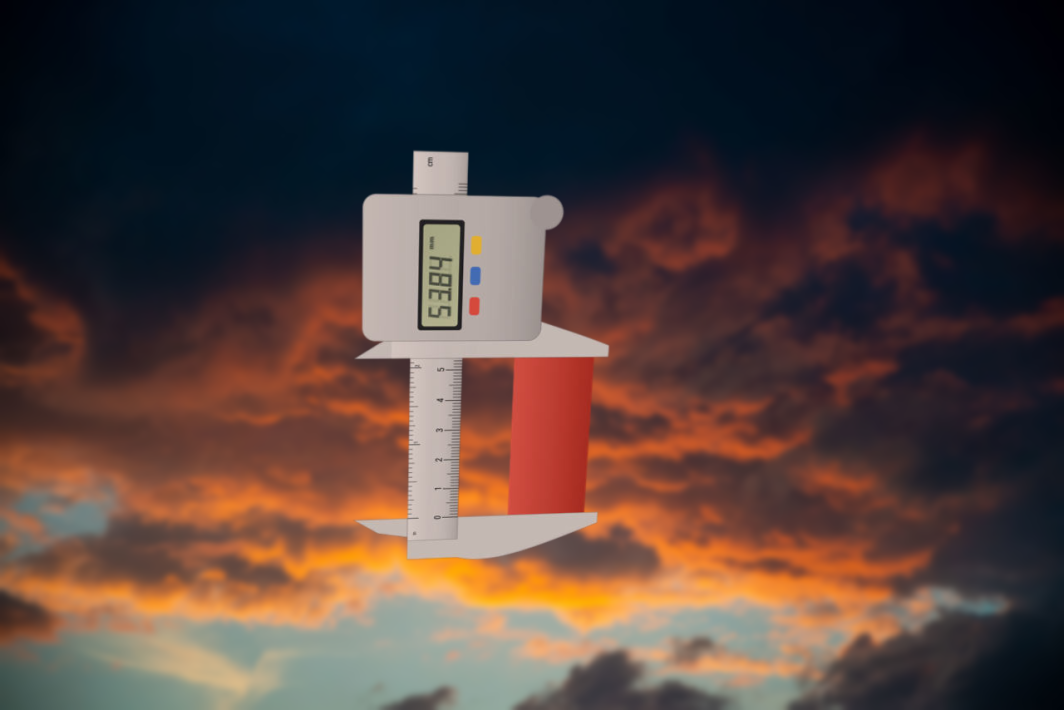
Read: {"value": 53.84, "unit": "mm"}
